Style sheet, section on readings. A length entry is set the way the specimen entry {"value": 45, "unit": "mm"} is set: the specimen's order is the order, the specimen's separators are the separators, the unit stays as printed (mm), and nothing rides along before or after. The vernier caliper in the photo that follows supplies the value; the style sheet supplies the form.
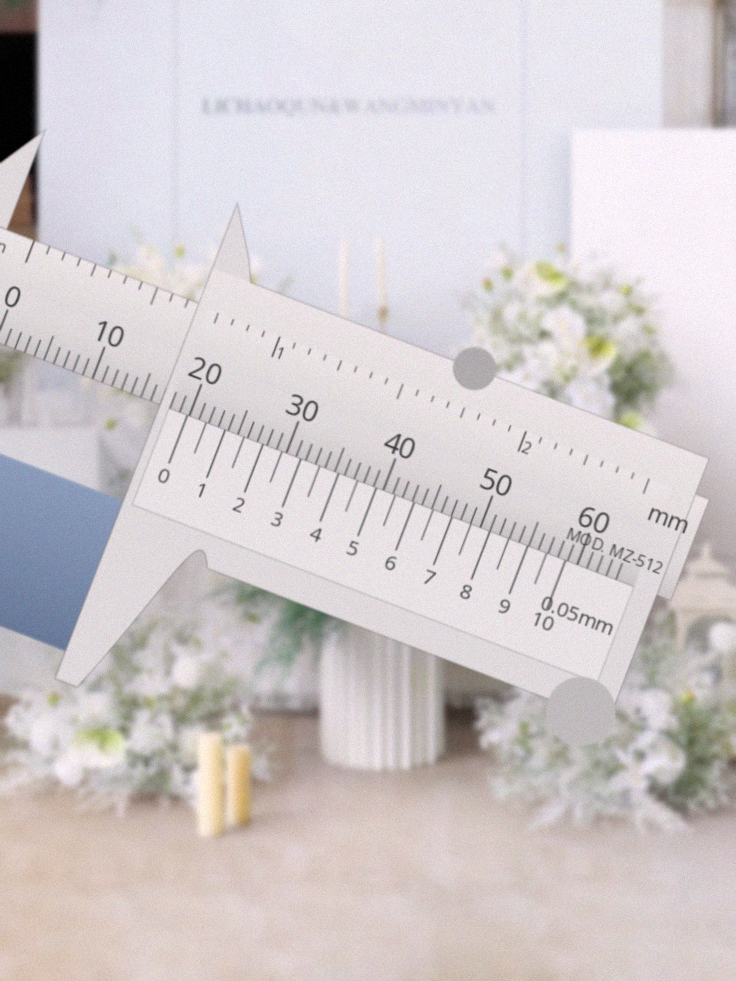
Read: {"value": 19.8, "unit": "mm"}
